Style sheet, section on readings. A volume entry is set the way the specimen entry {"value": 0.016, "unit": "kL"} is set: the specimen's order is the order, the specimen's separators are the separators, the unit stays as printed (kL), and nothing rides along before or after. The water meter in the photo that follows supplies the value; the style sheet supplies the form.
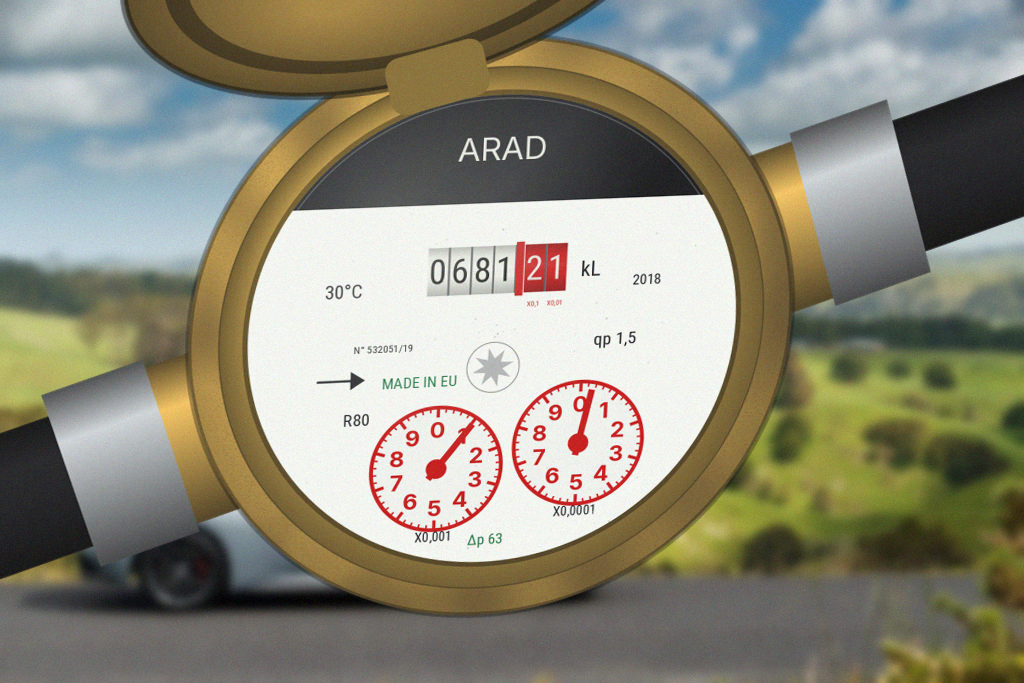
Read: {"value": 681.2110, "unit": "kL"}
